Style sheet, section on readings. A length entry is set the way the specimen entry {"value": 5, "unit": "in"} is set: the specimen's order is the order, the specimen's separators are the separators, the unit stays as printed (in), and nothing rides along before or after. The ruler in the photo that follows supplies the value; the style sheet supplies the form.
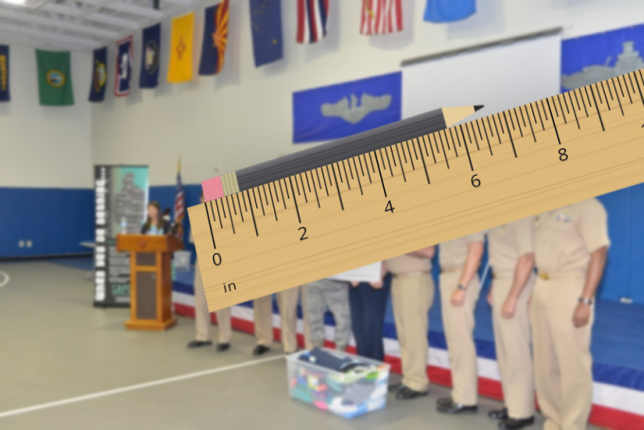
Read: {"value": 6.625, "unit": "in"}
